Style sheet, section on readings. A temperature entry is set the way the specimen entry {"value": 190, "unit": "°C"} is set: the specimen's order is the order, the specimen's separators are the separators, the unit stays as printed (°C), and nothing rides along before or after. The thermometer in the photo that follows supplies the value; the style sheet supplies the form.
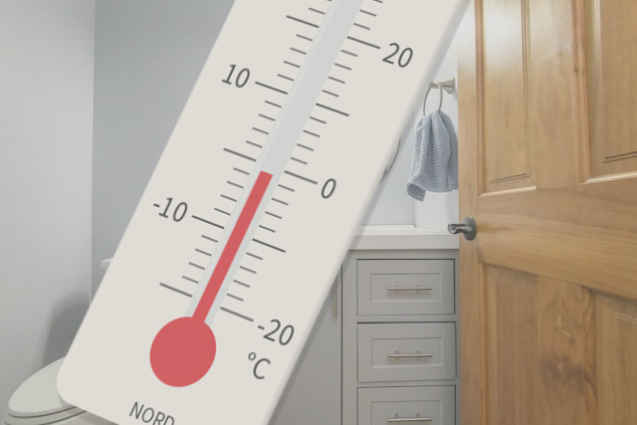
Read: {"value": -1, "unit": "°C"}
